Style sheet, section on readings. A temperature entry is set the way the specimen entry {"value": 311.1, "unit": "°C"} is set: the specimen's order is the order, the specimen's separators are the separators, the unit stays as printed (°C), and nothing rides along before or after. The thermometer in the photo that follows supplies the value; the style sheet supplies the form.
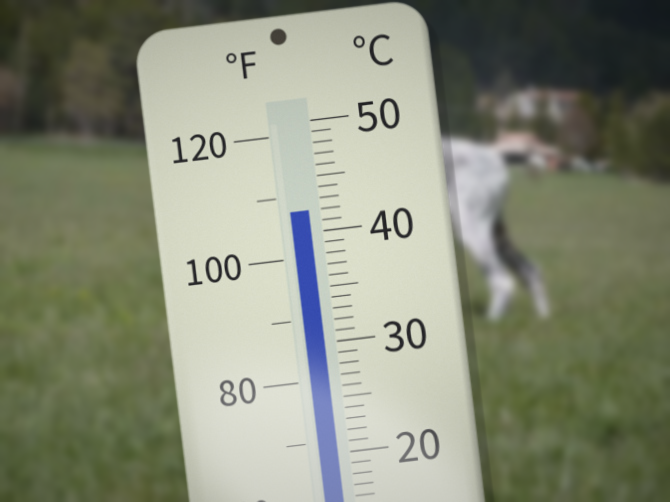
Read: {"value": 42, "unit": "°C"}
